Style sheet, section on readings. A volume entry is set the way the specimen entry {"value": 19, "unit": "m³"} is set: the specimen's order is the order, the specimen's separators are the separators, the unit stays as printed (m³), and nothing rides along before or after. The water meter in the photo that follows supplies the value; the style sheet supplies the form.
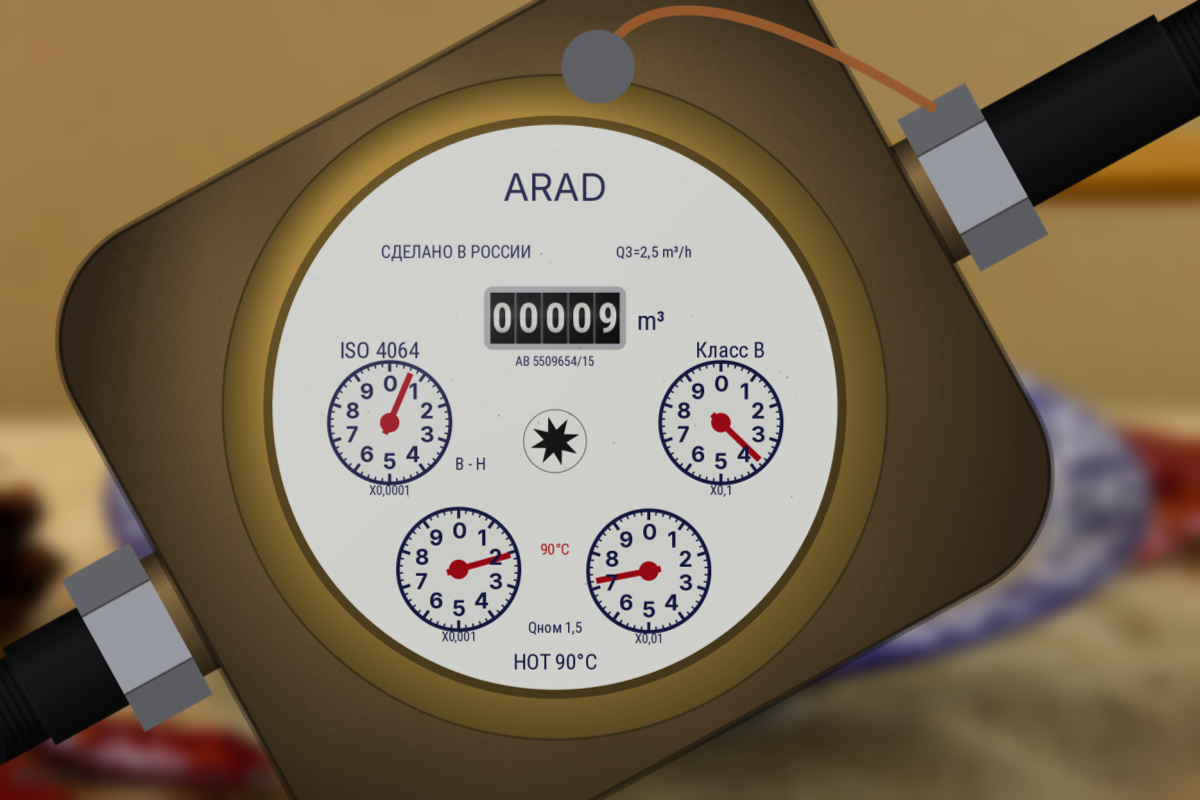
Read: {"value": 9.3720, "unit": "m³"}
